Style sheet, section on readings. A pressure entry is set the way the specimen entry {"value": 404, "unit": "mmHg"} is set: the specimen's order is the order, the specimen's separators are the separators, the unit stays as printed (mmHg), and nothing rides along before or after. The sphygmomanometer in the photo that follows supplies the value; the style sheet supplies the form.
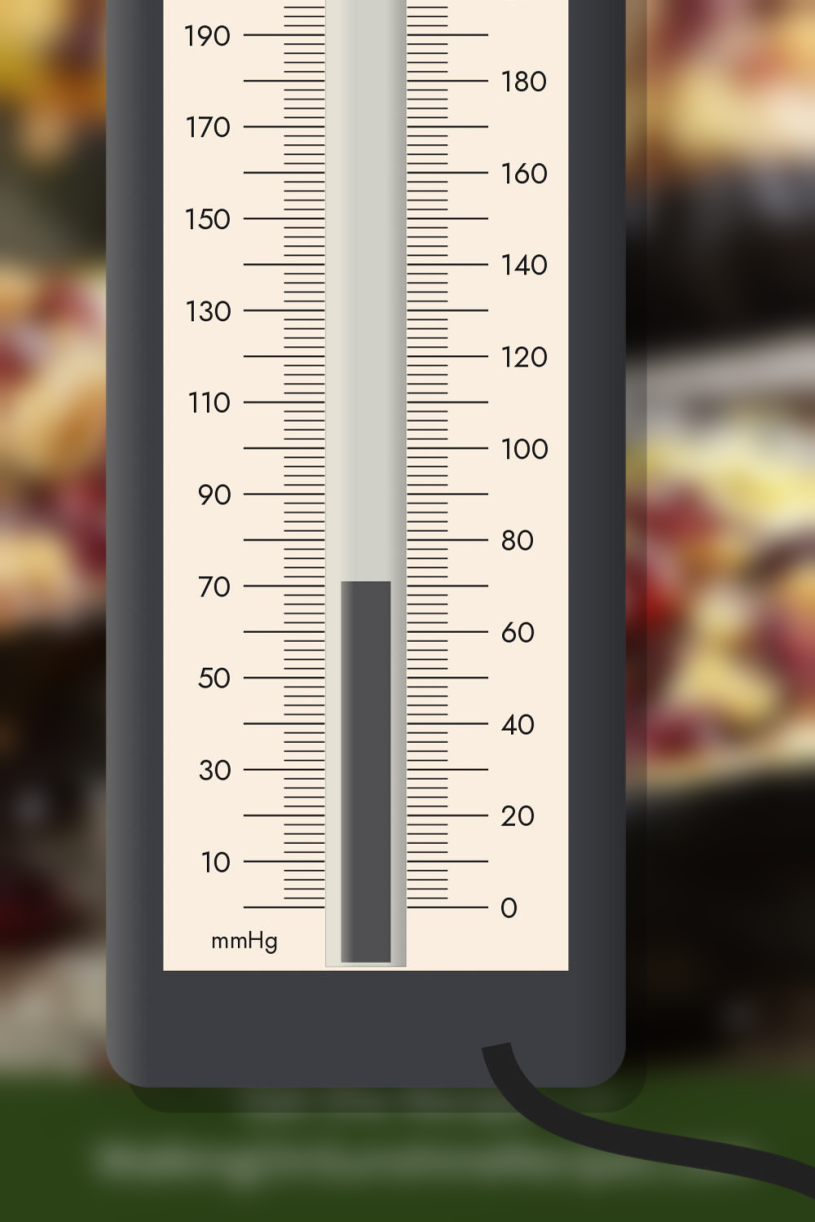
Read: {"value": 71, "unit": "mmHg"}
